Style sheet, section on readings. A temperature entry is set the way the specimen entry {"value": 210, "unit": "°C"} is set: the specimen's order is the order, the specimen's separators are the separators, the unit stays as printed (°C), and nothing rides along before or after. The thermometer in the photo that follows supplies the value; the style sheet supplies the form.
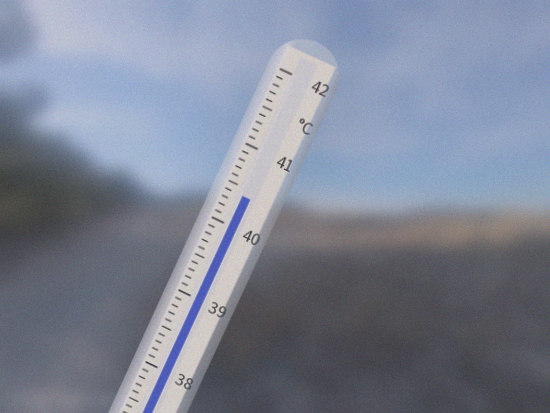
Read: {"value": 40.4, "unit": "°C"}
